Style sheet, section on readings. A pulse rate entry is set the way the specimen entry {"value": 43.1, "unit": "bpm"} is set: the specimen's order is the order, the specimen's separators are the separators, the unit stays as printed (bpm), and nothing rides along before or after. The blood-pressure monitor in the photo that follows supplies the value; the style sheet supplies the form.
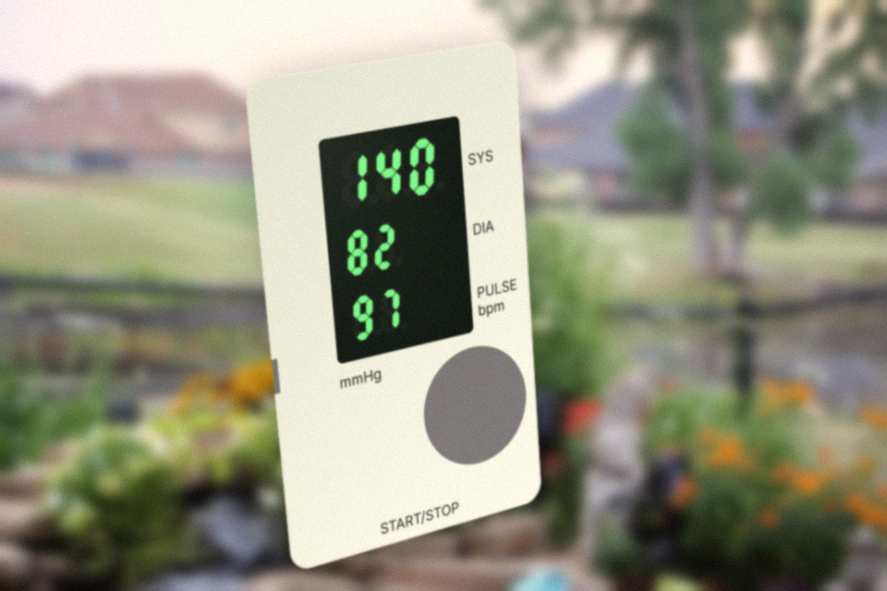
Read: {"value": 97, "unit": "bpm"}
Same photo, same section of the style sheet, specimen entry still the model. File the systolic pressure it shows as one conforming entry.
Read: {"value": 140, "unit": "mmHg"}
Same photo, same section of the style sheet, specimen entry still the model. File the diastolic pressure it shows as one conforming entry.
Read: {"value": 82, "unit": "mmHg"}
